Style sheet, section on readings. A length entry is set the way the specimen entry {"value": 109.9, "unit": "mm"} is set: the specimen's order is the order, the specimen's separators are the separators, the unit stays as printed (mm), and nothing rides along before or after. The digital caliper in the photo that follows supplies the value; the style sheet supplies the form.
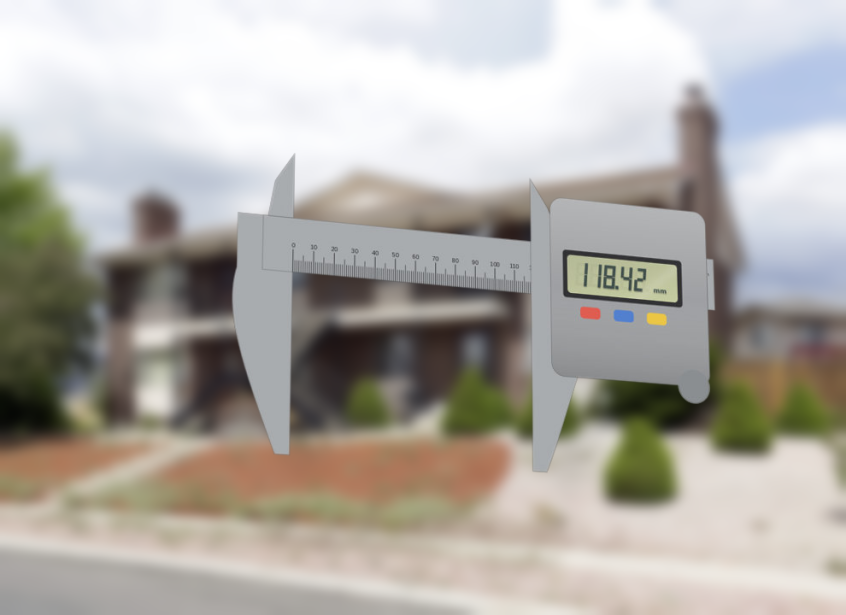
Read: {"value": 118.42, "unit": "mm"}
